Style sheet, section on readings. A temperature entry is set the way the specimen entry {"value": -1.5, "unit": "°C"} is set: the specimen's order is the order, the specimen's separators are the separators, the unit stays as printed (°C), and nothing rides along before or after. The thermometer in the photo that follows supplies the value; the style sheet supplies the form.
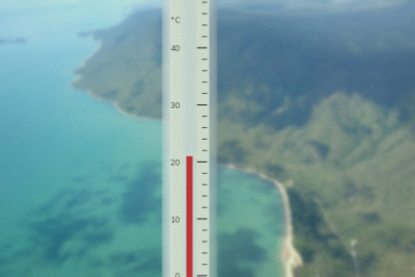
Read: {"value": 21, "unit": "°C"}
